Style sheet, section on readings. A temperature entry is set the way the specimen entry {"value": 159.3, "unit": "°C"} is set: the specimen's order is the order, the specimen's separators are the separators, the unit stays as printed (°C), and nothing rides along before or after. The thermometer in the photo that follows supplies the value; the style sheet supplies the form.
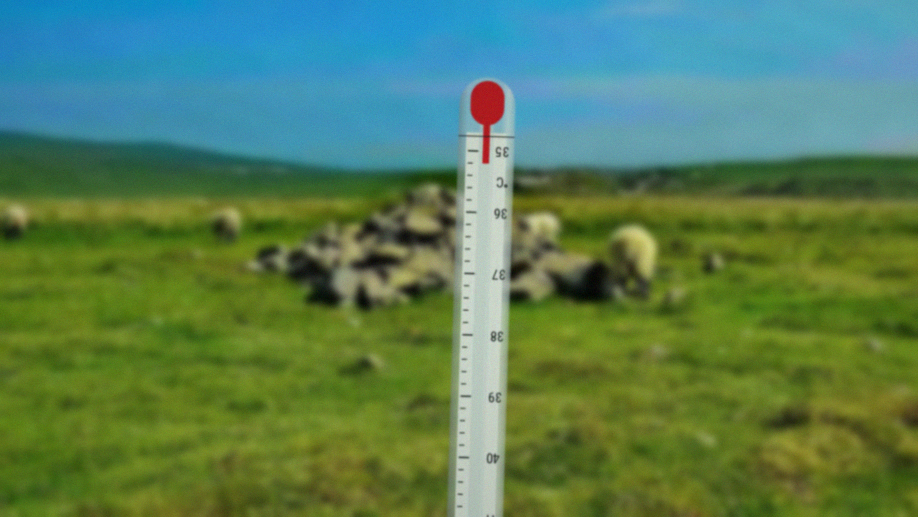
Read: {"value": 35.2, "unit": "°C"}
